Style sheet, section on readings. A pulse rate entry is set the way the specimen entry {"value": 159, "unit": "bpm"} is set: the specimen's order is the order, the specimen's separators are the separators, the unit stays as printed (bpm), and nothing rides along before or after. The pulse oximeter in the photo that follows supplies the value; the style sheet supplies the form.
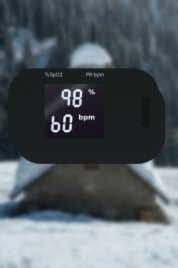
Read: {"value": 60, "unit": "bpm"}
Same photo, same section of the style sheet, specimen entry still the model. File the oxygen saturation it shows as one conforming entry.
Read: {"value": 98, "unit": "%"}
